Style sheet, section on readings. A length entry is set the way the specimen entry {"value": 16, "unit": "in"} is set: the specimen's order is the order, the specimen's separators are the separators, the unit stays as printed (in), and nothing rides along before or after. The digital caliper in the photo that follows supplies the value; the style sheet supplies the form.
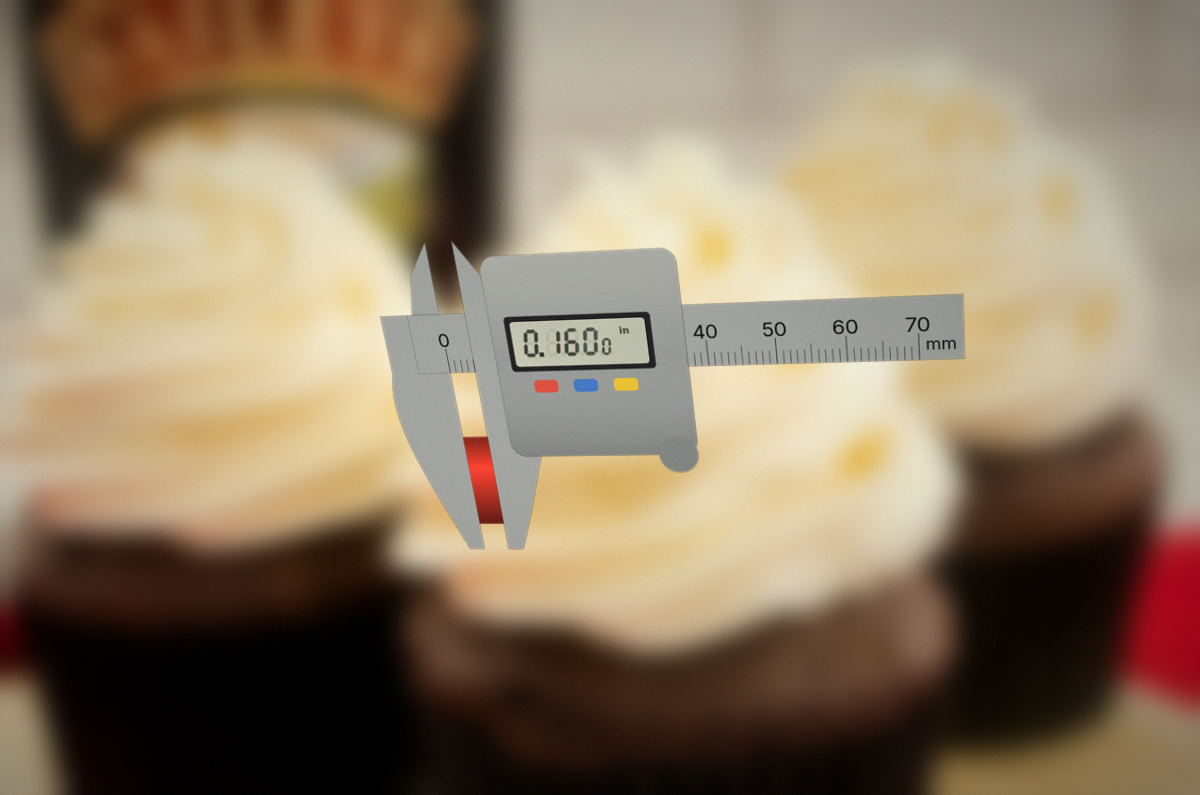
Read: {"value": 0.1600, "unit": "in"}
